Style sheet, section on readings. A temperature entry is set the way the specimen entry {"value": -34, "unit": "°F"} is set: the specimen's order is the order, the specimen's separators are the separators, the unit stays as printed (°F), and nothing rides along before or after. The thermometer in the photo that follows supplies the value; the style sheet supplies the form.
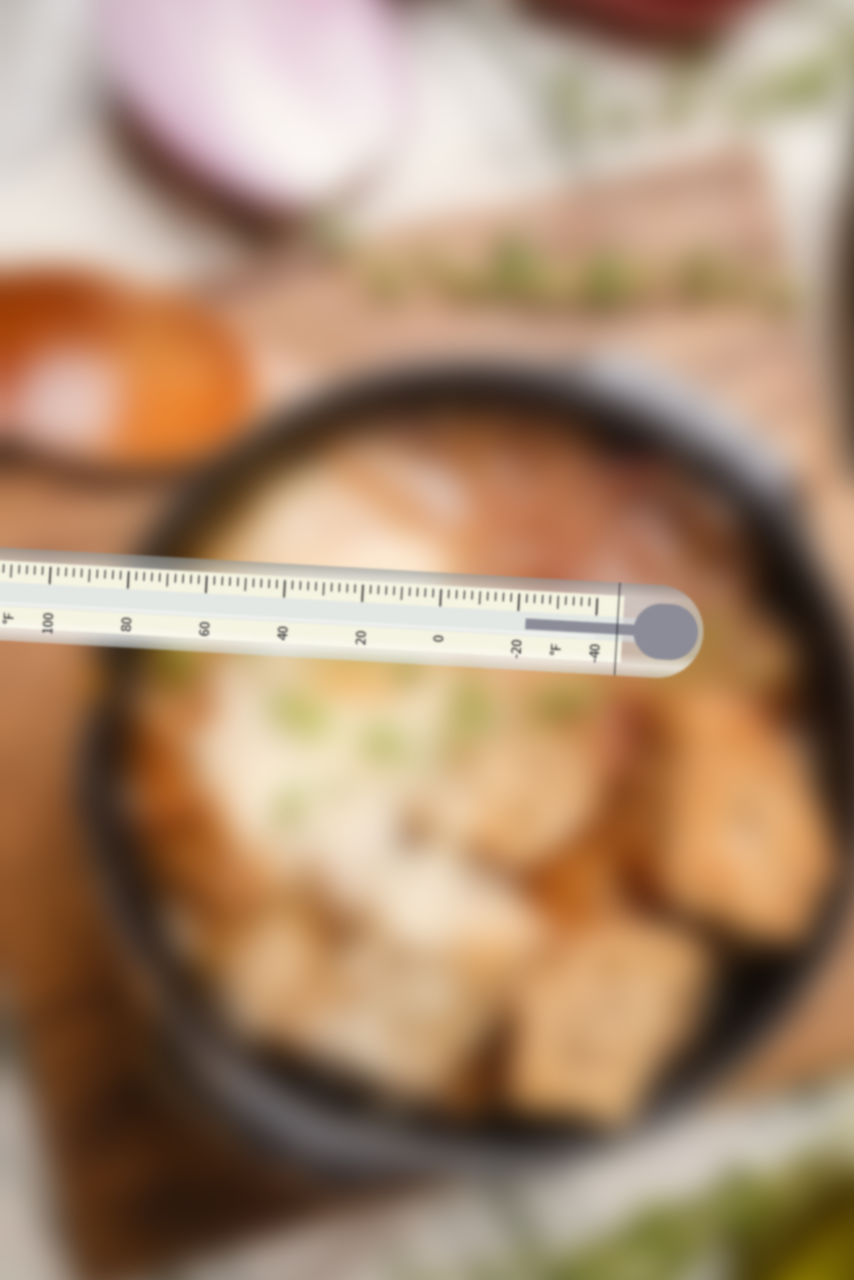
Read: {"value": -22, "unit": "°F"}
